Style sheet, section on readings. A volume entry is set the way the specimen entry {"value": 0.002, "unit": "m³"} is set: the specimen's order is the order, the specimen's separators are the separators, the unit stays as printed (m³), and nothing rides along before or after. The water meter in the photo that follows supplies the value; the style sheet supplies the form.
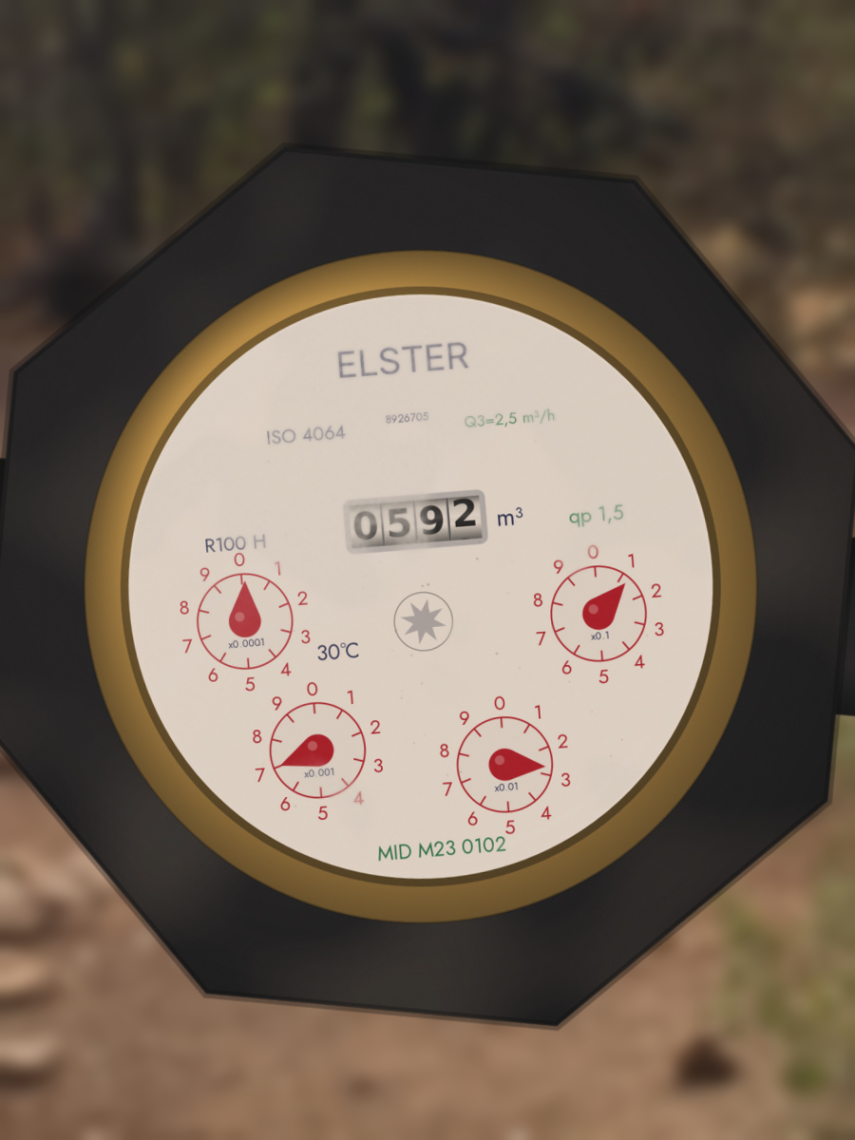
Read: {"value": 592.1270, "unit": "m³"}
